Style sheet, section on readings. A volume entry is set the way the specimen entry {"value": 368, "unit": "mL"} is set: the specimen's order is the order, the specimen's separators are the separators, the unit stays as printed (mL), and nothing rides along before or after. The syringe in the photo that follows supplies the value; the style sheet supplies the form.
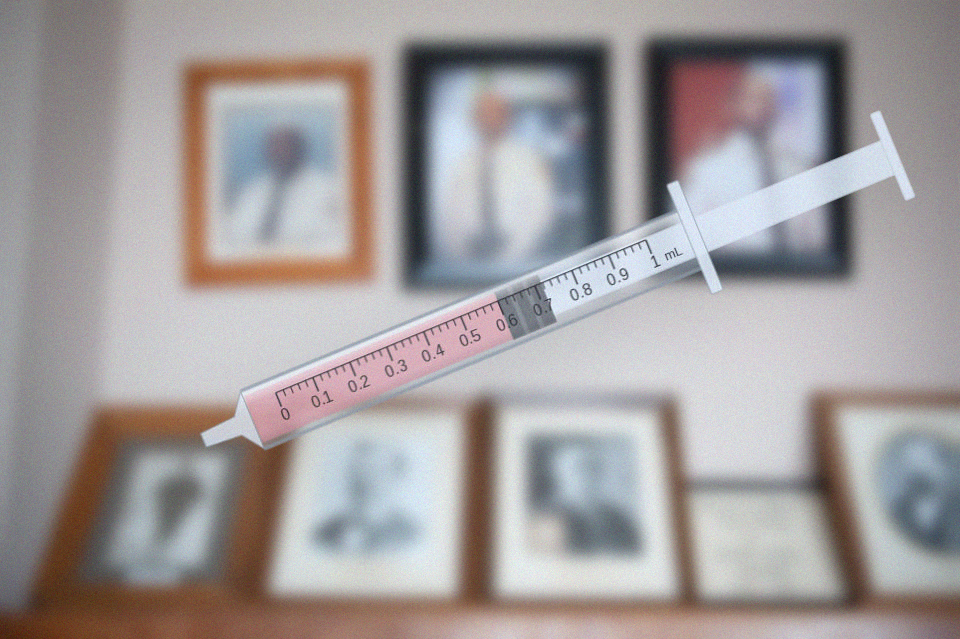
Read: {"value": 0.6, "unit": "mL"}
